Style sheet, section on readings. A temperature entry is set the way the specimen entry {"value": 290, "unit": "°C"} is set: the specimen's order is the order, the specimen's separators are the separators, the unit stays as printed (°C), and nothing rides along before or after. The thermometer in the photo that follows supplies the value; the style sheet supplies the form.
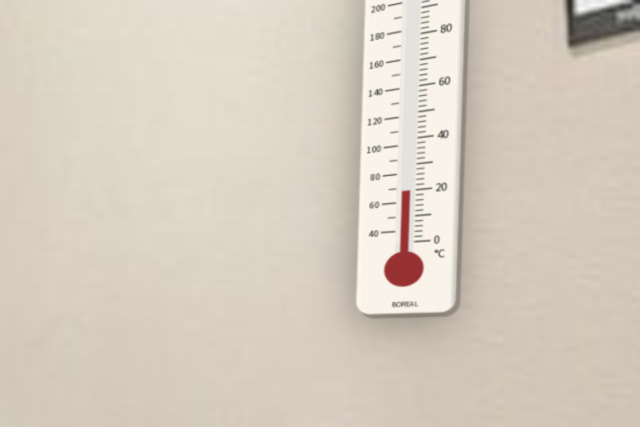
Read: {"value": 20, "unit": "°C"}
